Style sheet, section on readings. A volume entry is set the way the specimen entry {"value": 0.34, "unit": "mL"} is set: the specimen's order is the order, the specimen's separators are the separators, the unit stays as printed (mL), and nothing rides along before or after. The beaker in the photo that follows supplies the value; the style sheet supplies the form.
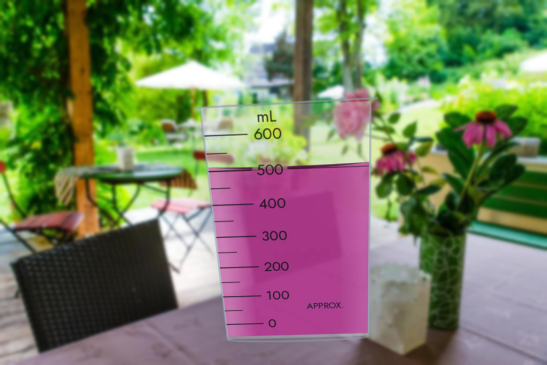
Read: {"value": 500, "unit": "mL"}
